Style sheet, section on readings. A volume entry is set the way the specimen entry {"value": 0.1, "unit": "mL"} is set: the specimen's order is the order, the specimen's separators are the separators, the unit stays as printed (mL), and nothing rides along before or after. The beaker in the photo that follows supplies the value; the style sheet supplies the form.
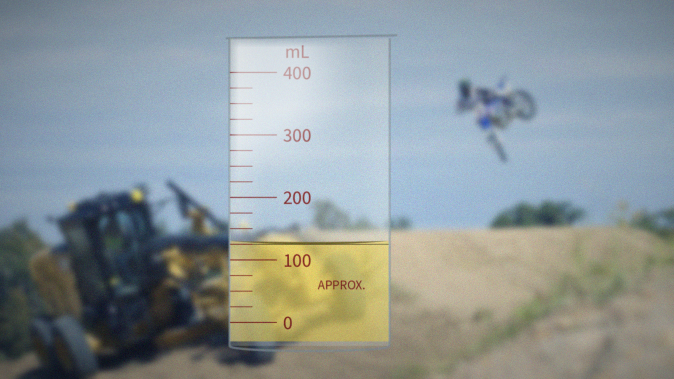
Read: {"value": 125, "unit": "mL"}
